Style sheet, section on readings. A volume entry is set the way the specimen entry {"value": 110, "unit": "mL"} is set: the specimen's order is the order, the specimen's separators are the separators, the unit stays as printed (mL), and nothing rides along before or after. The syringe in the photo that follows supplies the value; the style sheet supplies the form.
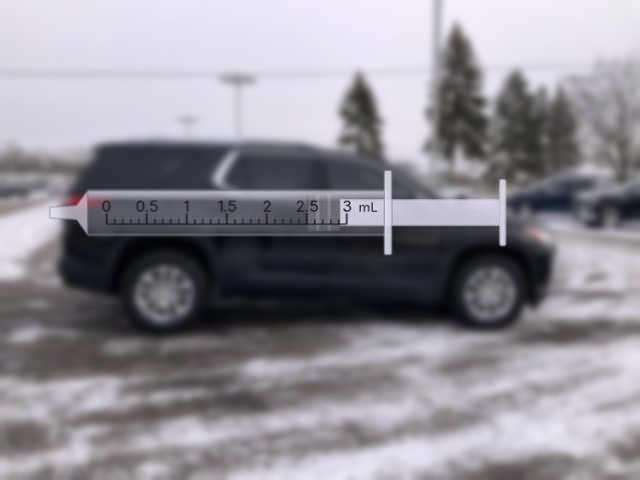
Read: {"value": 2.5, "unit": "mL"}
